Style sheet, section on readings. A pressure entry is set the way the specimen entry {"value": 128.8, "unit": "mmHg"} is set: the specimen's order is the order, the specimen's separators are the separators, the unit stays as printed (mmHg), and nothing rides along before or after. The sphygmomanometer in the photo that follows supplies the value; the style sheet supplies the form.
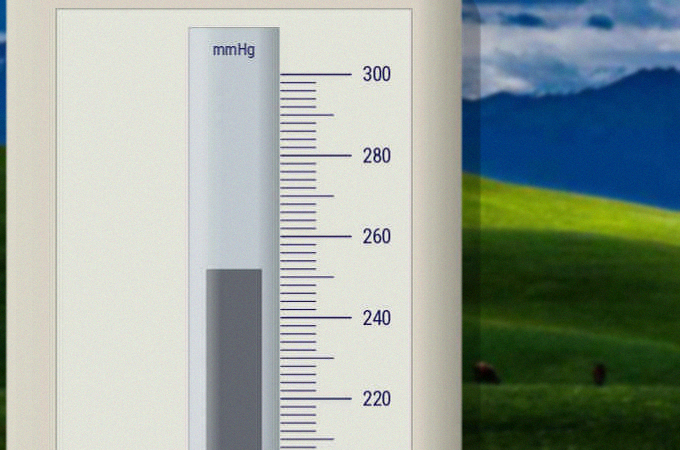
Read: {"value": 252, "unit": "mmHg"}
